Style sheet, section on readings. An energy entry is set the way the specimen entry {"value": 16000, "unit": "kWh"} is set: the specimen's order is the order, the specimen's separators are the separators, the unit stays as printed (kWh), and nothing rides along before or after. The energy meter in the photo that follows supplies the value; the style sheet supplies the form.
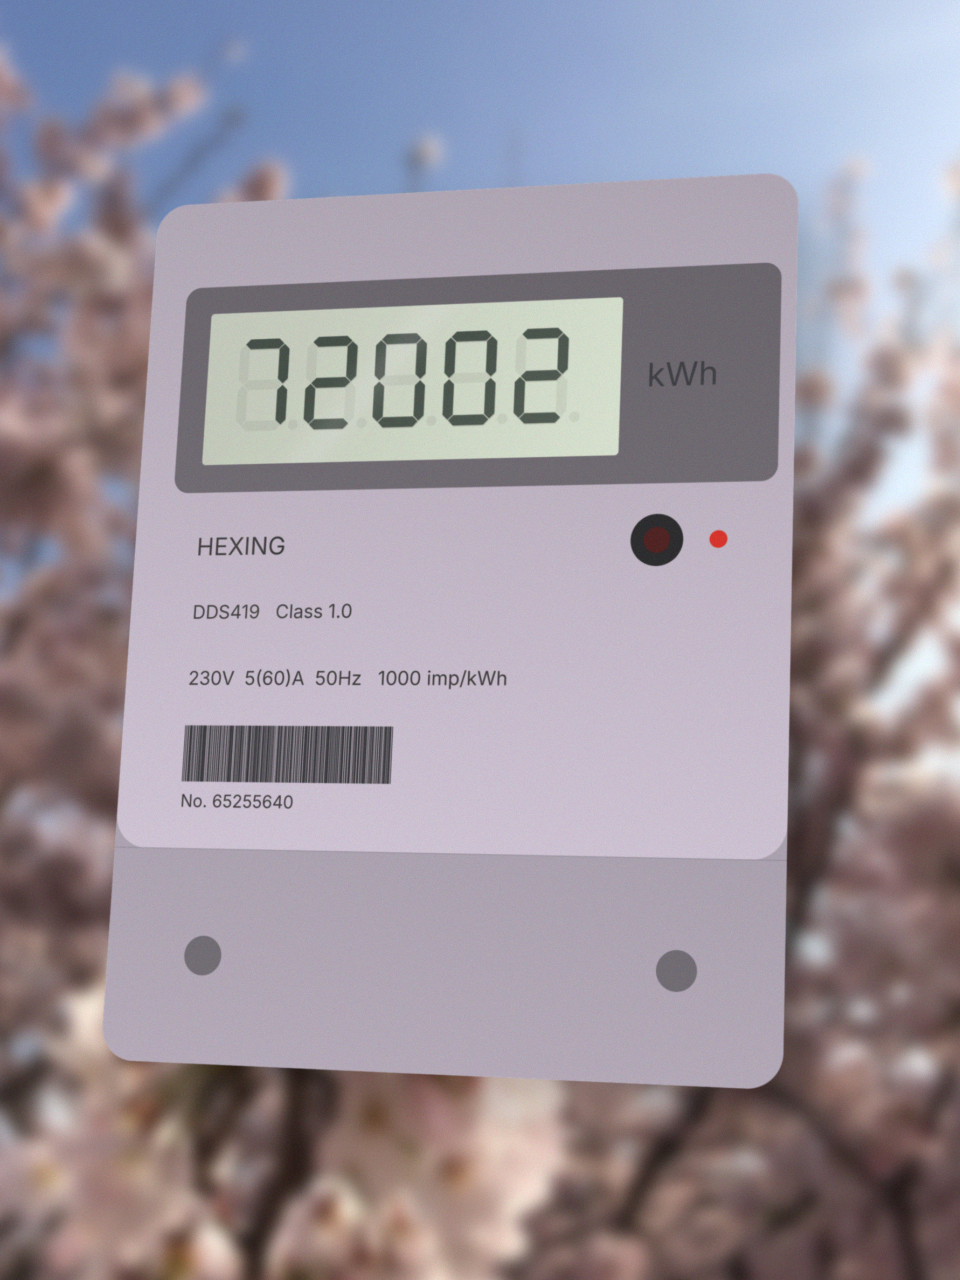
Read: {"value": 72002, "unit": "kWh"}
